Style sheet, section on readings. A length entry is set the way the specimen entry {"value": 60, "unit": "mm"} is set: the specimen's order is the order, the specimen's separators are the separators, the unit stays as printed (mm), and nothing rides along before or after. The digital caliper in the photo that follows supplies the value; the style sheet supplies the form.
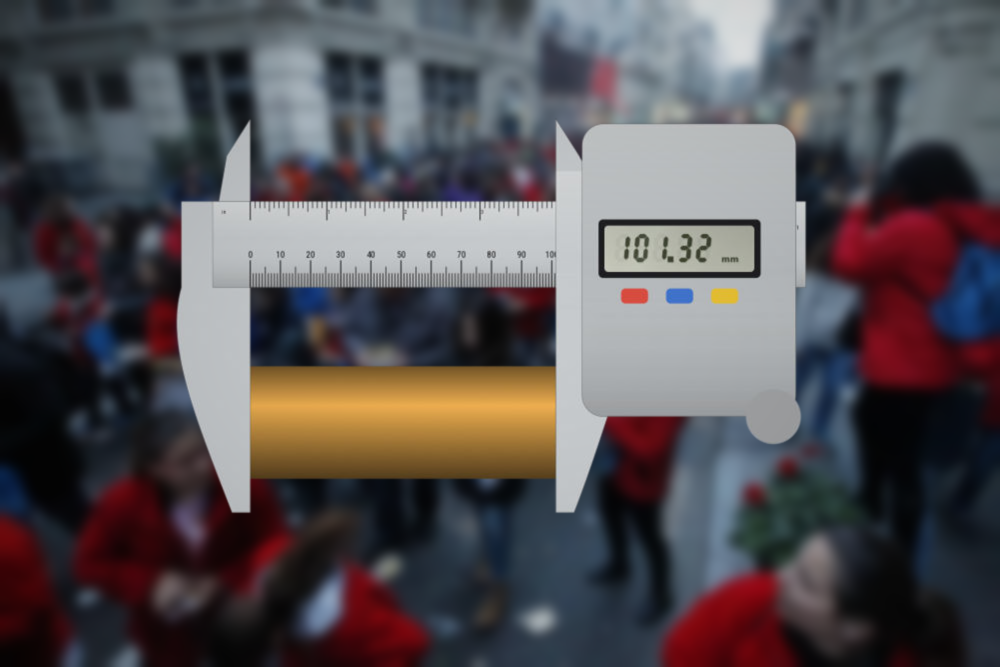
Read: {"value": 101.32, "unit": "mm"}
